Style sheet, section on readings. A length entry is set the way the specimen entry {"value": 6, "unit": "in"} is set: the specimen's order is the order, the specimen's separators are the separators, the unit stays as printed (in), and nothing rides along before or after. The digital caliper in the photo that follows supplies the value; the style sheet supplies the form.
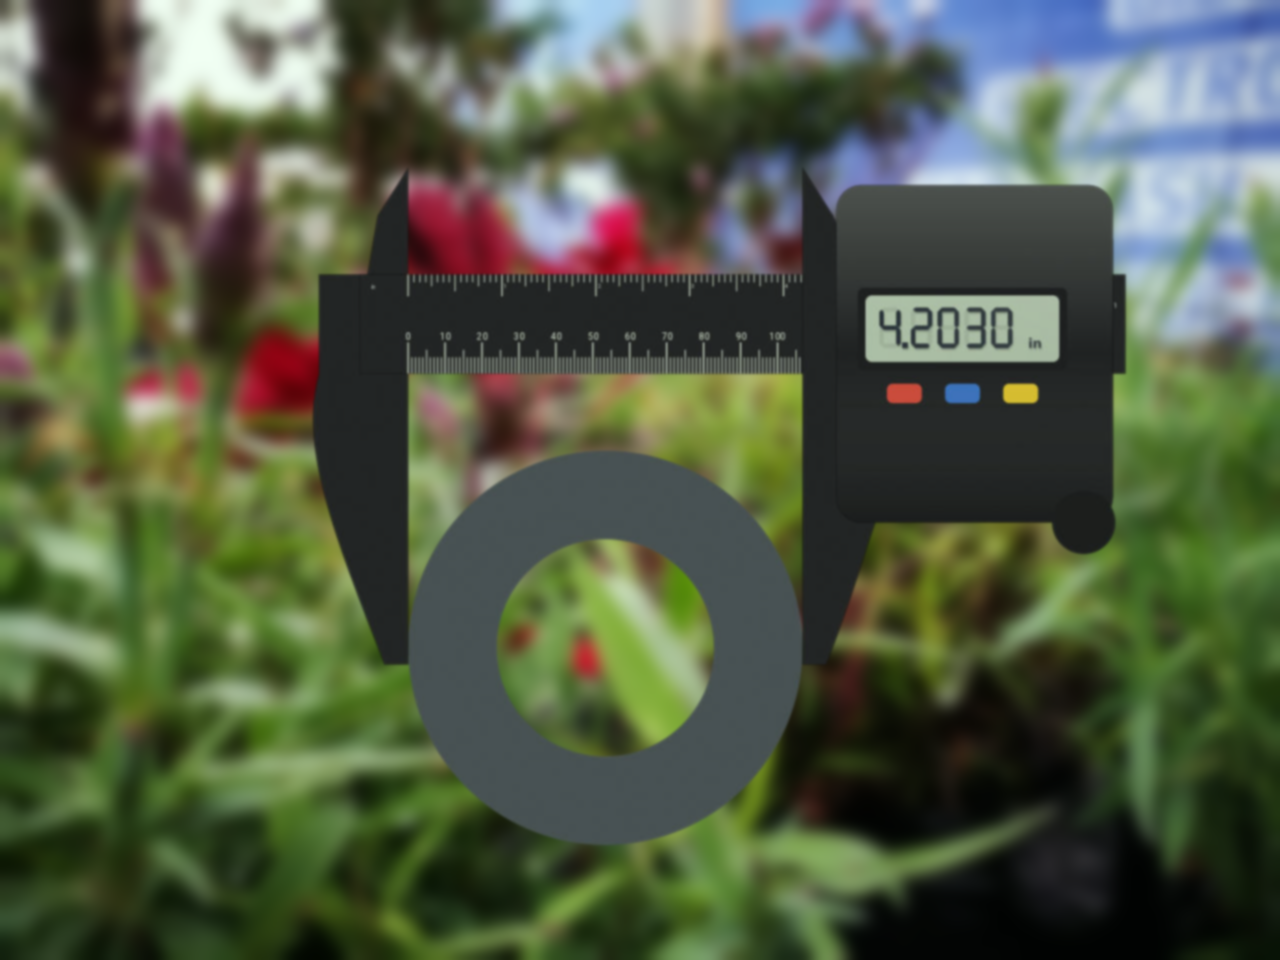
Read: {"value": 4.2030, "unit": "in"}
